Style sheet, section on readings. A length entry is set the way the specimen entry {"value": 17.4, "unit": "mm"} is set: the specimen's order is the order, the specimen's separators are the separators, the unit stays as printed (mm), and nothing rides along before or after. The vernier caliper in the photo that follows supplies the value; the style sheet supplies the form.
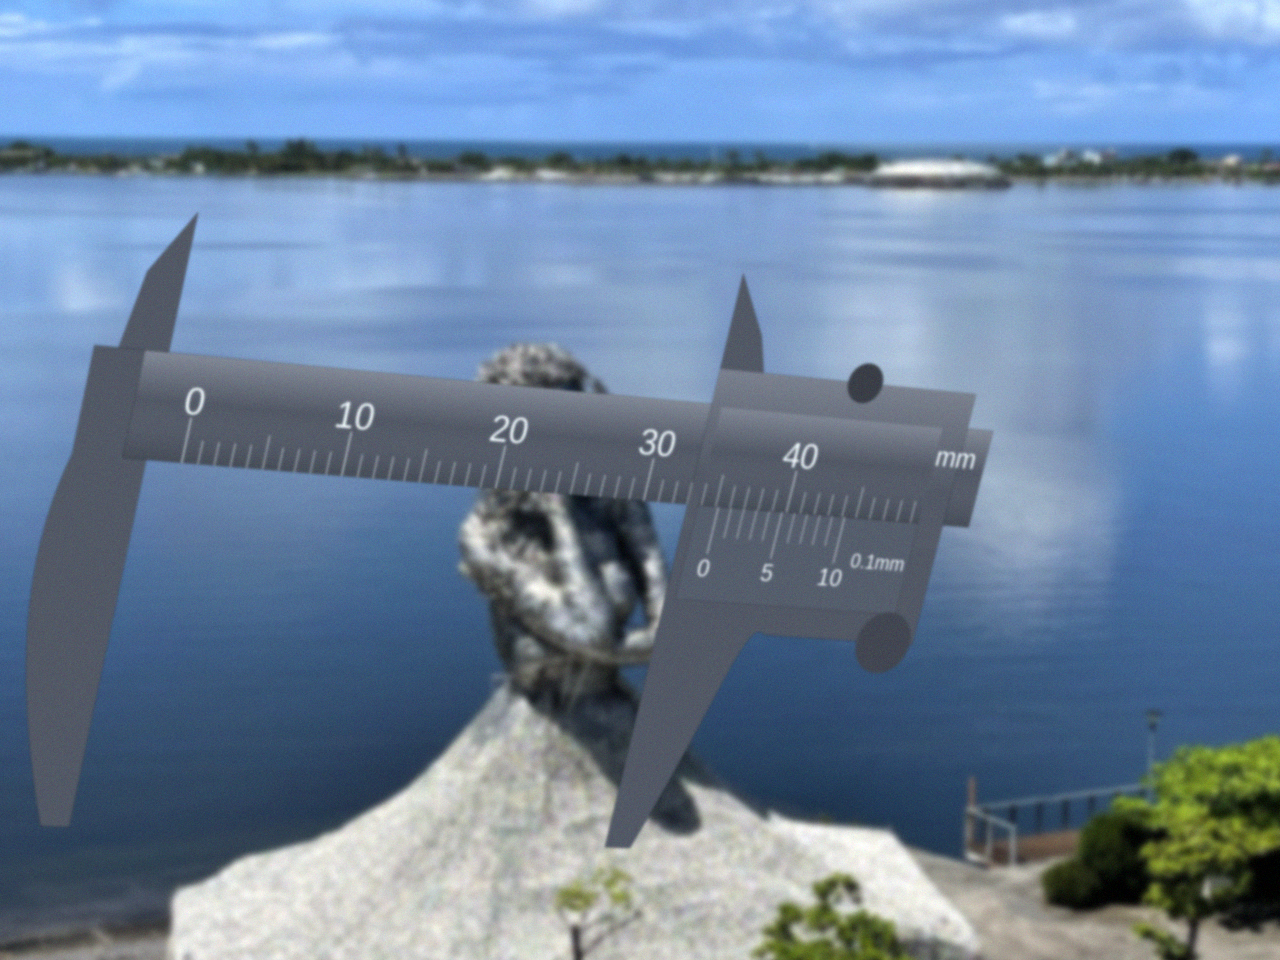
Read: {"value": 35.2, "unit": "mm"}
